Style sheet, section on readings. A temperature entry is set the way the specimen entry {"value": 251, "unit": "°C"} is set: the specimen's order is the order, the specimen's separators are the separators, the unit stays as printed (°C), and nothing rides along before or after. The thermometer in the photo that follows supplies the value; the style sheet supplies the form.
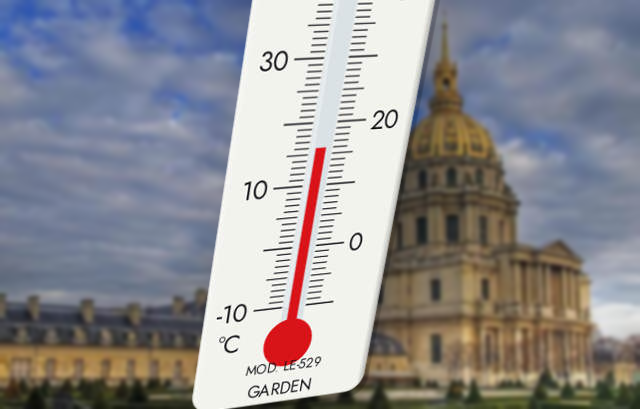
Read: {"value": 16, "unit": "°C"}
